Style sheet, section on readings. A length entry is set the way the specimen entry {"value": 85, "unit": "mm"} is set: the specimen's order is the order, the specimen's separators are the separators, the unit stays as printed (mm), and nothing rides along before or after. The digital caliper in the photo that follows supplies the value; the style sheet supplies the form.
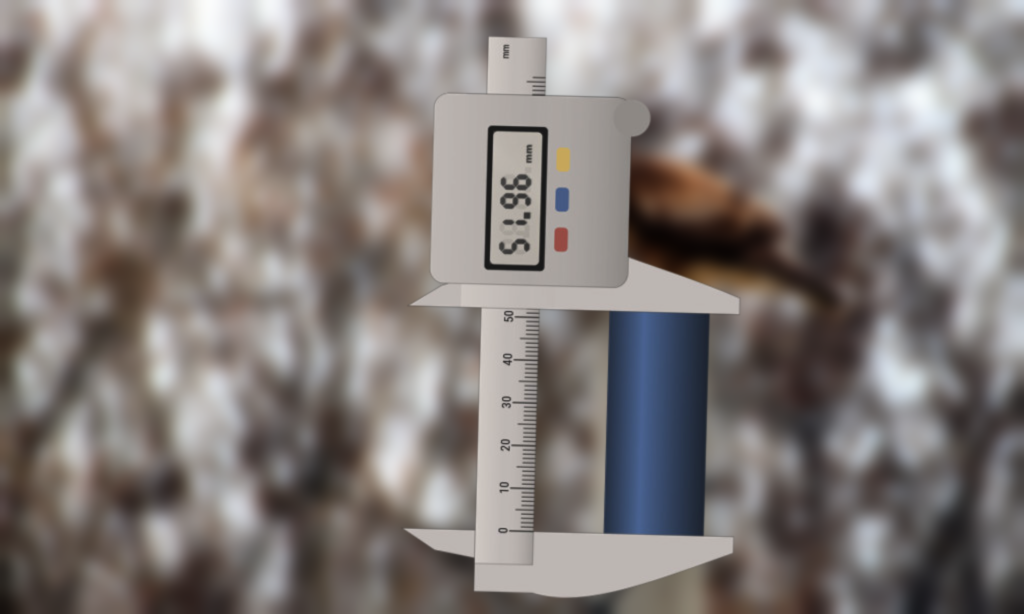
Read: {"value": 51.96, "unit": "mm"}
